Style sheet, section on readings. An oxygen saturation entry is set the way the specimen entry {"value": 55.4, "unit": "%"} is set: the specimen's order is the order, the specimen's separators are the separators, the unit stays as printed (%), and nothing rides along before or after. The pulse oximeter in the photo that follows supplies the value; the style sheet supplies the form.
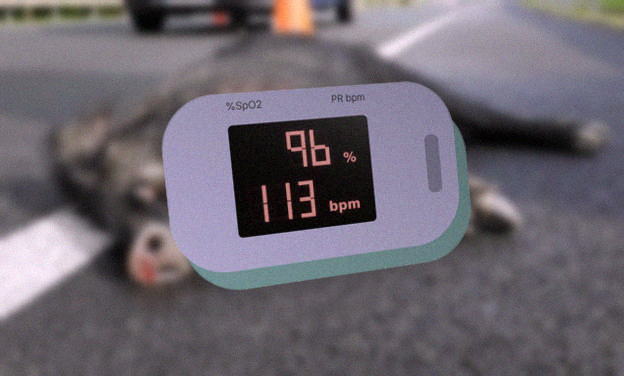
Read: {"value": 96, "unit": "%"}
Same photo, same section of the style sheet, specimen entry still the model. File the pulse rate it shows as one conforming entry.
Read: {"value": 113, "unit": "bpm"}
